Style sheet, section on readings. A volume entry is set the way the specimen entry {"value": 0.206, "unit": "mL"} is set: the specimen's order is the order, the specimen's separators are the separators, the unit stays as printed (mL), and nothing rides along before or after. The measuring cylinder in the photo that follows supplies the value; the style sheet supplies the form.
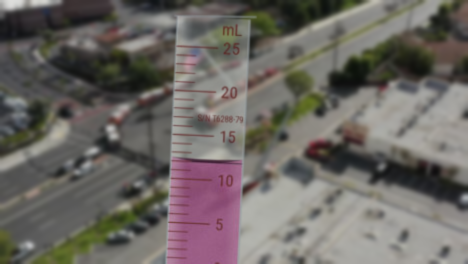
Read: {"value": 12, "unit": "mL"}
